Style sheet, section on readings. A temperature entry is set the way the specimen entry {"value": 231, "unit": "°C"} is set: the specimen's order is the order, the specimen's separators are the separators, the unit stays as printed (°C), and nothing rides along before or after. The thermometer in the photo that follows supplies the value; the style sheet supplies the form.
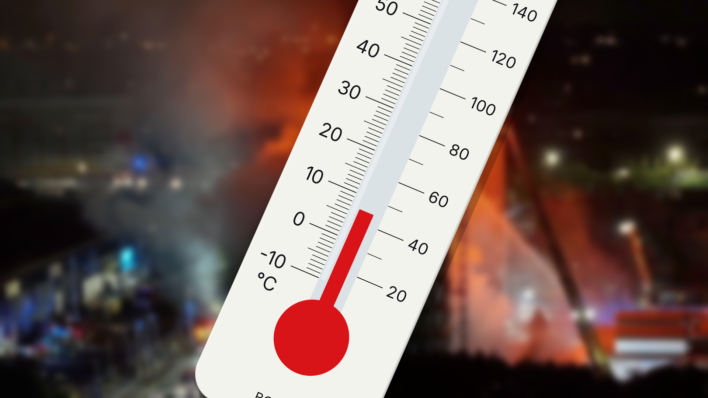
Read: {"value": 7, "unit": "°C"}
